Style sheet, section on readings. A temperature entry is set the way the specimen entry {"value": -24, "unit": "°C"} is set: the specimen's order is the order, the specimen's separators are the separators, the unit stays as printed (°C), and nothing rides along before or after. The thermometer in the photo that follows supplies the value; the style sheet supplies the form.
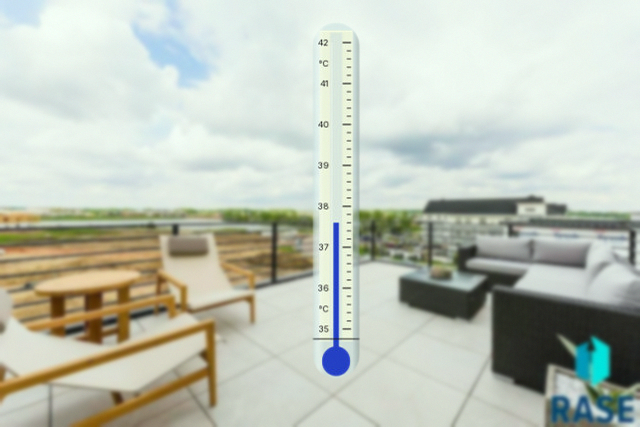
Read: {"value": 37.6, "unit": "°C"}
